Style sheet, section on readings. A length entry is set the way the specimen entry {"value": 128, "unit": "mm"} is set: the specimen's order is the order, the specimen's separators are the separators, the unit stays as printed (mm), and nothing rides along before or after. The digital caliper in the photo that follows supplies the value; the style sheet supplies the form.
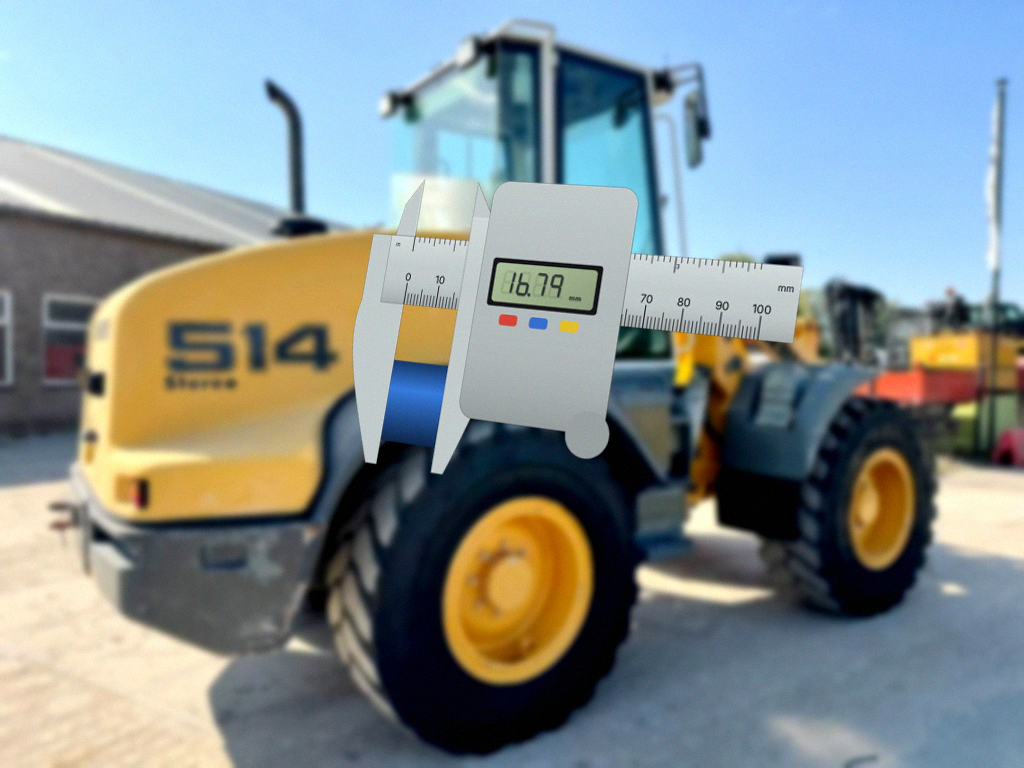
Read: {"value": 16.79, "unit": "mm"}
